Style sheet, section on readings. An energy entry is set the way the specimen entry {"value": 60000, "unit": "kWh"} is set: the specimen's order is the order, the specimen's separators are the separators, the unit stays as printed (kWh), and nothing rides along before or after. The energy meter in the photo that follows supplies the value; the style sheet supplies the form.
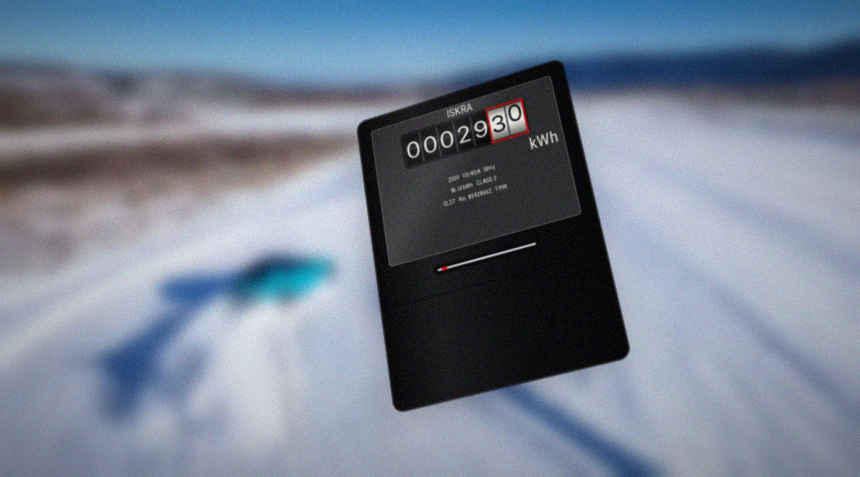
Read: {"value": 29.30, "unit": "kWh"}
